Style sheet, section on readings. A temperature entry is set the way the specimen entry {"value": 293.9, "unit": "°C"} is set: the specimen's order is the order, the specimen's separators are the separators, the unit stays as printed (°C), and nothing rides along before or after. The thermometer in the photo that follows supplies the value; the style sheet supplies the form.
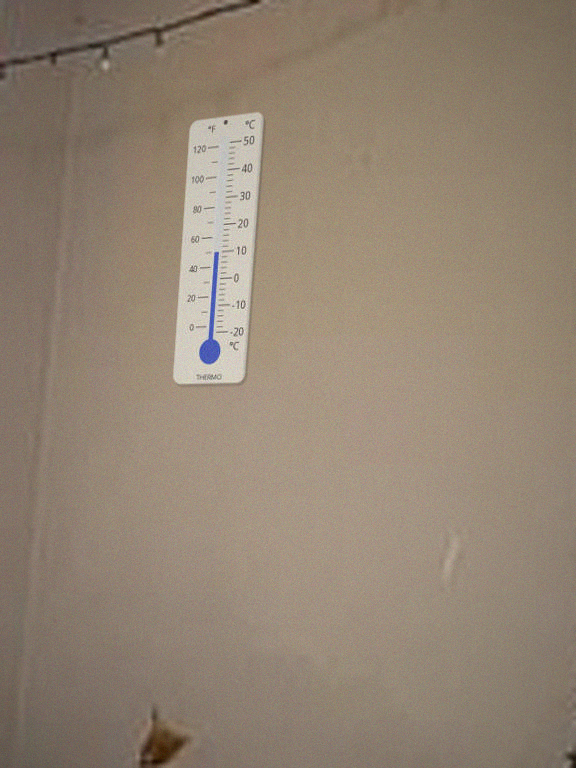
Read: {"value": 10, "unit": "°C"}
